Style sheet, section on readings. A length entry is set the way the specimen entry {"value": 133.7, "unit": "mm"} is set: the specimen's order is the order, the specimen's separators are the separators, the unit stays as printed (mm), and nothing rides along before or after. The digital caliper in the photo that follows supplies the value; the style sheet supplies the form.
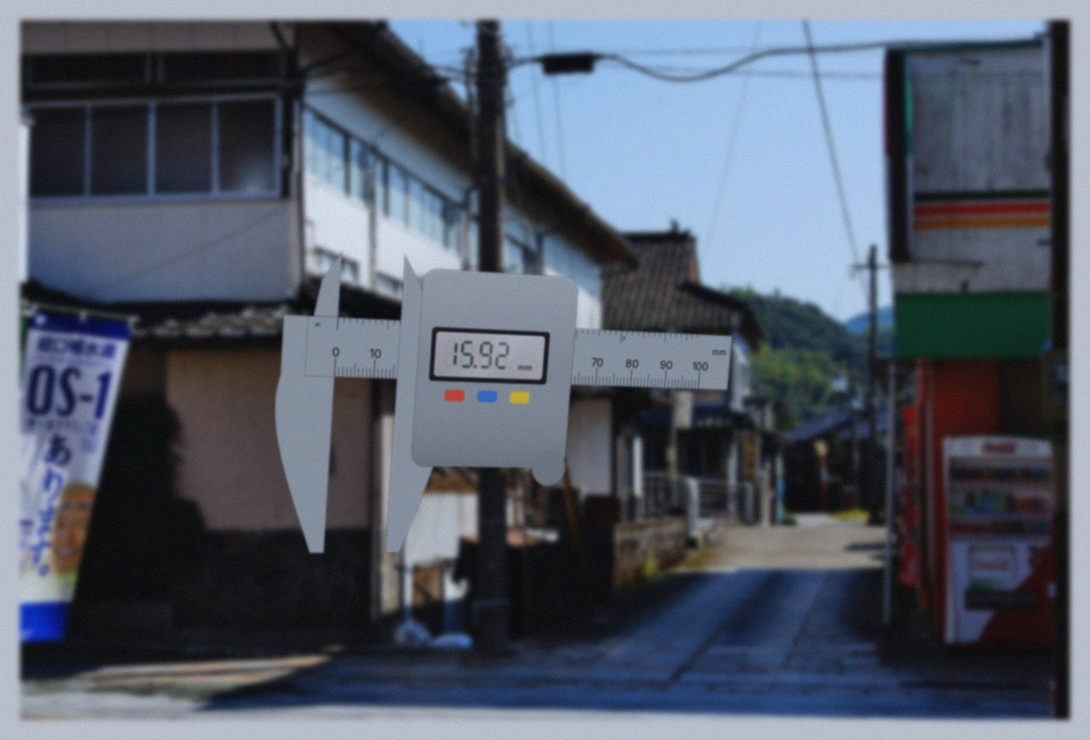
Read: {"value": 15.92, "unit": "mm"}
